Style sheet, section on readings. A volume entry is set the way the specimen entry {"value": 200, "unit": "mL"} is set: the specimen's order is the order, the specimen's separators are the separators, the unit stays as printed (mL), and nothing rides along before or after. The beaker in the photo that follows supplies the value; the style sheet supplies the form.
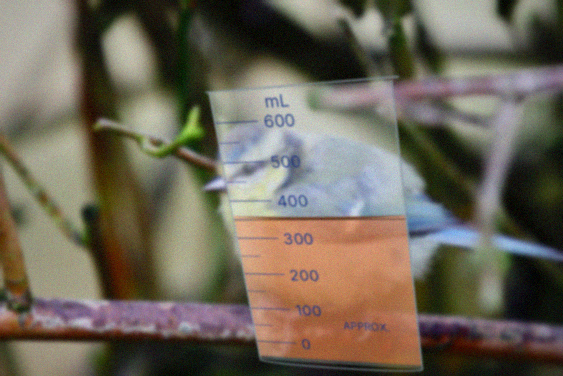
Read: {"value": 350, "unit": "mL"}
